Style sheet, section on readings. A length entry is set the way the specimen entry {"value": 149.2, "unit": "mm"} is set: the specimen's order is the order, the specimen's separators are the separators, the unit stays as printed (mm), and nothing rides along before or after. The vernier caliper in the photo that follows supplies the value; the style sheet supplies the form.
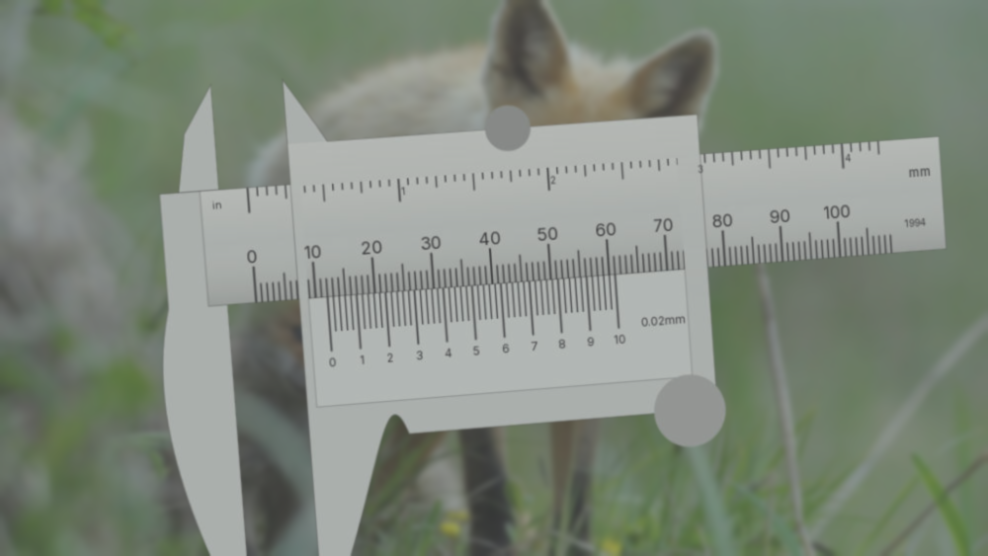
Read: {"value": 12.0, "unit": "mm"}
